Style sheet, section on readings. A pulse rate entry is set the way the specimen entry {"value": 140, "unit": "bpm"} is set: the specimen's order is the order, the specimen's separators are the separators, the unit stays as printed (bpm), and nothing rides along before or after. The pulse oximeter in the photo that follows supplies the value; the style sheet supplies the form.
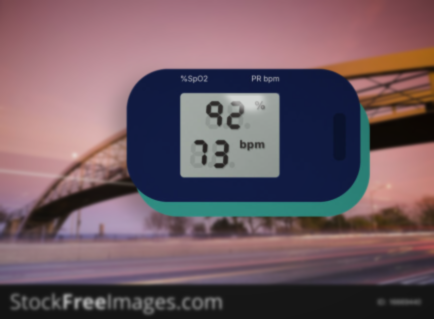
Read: {"value": 73, "unit": "bpm"}
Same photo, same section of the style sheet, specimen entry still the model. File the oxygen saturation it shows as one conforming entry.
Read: {"value": 92, "unit": "%"}
